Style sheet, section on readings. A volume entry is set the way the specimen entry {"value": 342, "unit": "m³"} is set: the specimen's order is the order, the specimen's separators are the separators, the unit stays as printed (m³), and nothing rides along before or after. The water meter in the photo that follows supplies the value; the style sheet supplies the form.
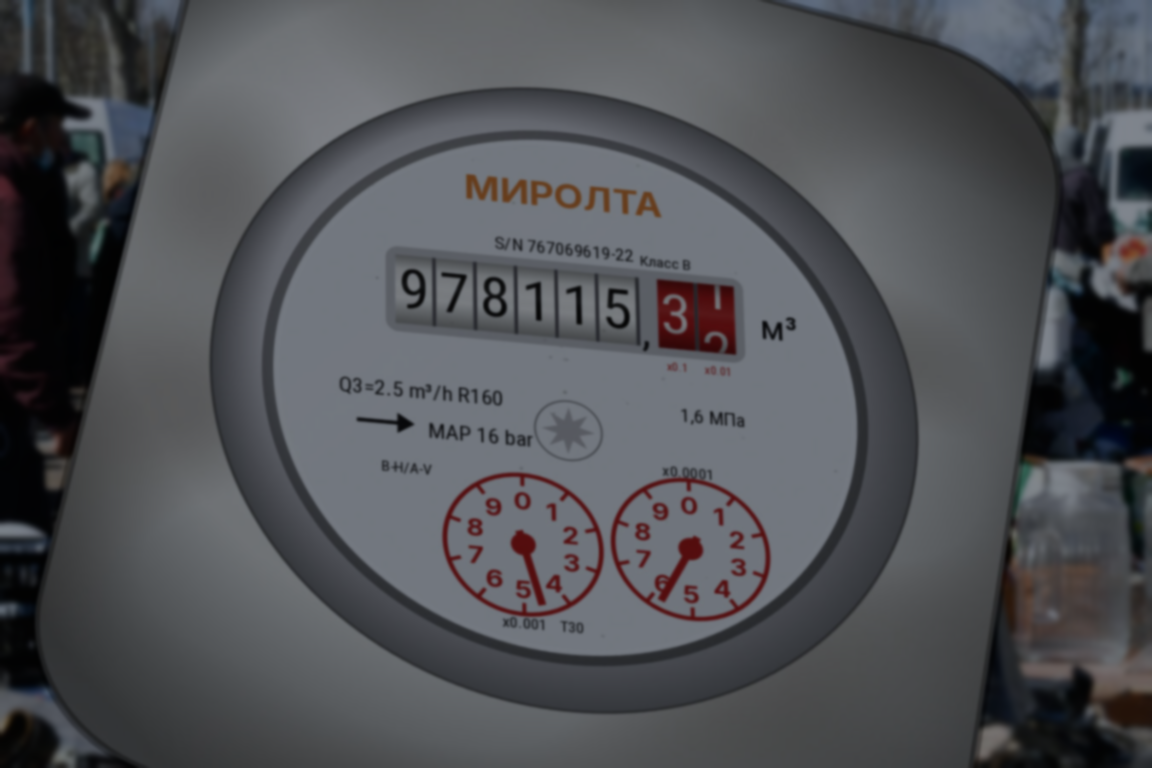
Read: {"value": 978115.3145, "unit": "m³"}
